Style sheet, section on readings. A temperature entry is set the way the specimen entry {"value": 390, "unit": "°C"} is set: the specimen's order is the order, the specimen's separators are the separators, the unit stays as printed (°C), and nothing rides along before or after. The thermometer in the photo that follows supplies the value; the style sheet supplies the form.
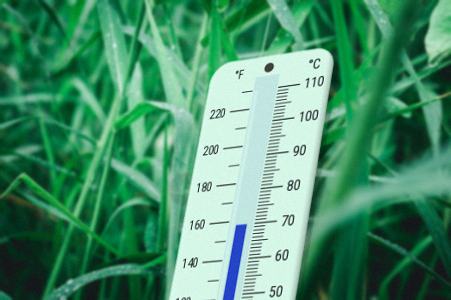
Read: {"value": 70, "unit": "°C"}
